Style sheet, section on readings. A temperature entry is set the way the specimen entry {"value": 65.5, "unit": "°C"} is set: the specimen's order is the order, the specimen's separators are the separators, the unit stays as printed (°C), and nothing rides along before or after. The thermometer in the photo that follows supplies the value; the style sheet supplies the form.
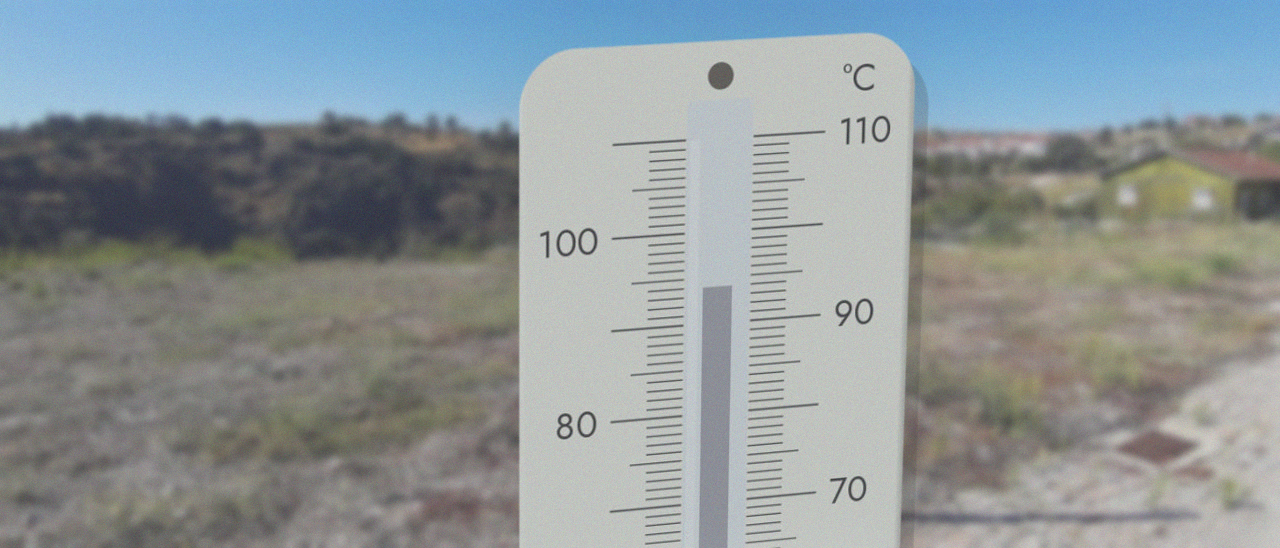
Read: {"value": 94, "unit": "°C"}
